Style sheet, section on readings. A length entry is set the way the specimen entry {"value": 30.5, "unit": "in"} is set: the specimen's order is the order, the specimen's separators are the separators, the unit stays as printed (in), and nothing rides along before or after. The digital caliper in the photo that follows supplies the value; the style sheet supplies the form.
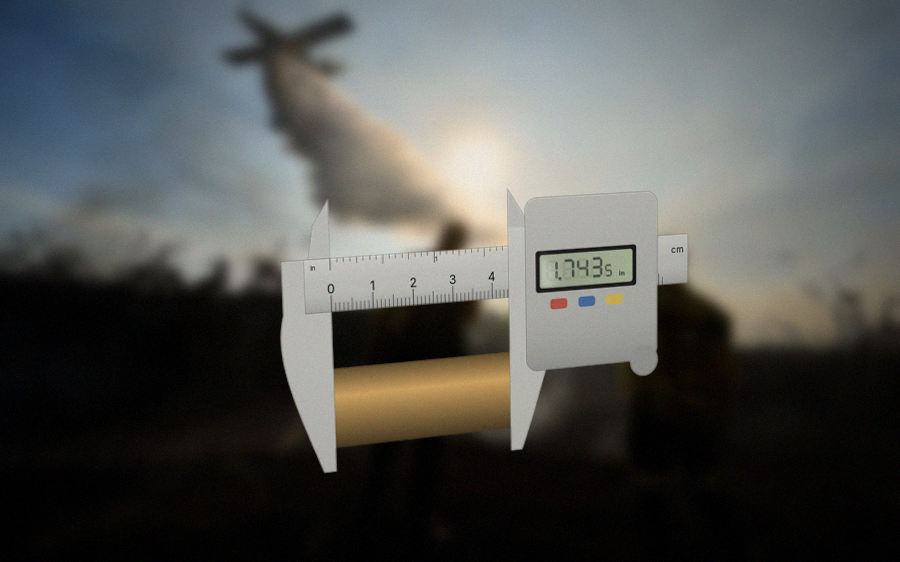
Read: {"value": 1.7435, "unit": "in"}
